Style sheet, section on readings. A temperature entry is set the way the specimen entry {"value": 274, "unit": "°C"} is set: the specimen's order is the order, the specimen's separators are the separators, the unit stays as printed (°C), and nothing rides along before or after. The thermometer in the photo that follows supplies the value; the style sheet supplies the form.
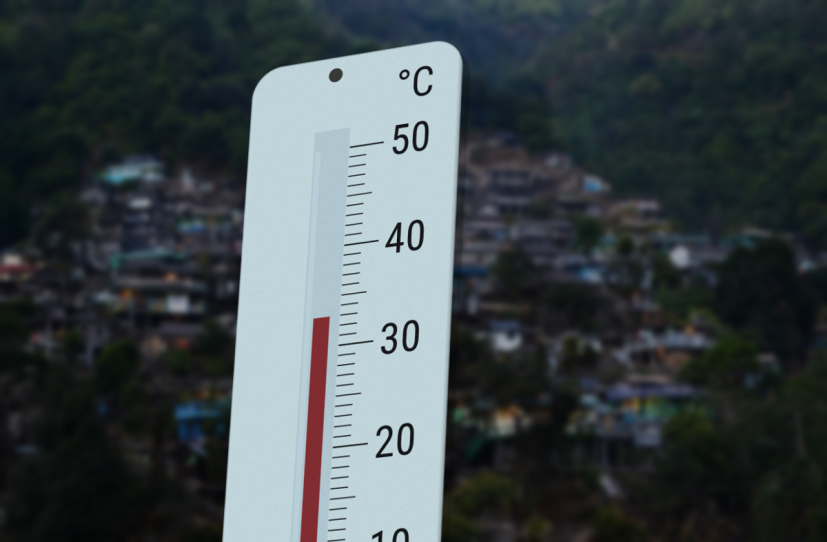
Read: {"value": 33, "unit": "°C"}
